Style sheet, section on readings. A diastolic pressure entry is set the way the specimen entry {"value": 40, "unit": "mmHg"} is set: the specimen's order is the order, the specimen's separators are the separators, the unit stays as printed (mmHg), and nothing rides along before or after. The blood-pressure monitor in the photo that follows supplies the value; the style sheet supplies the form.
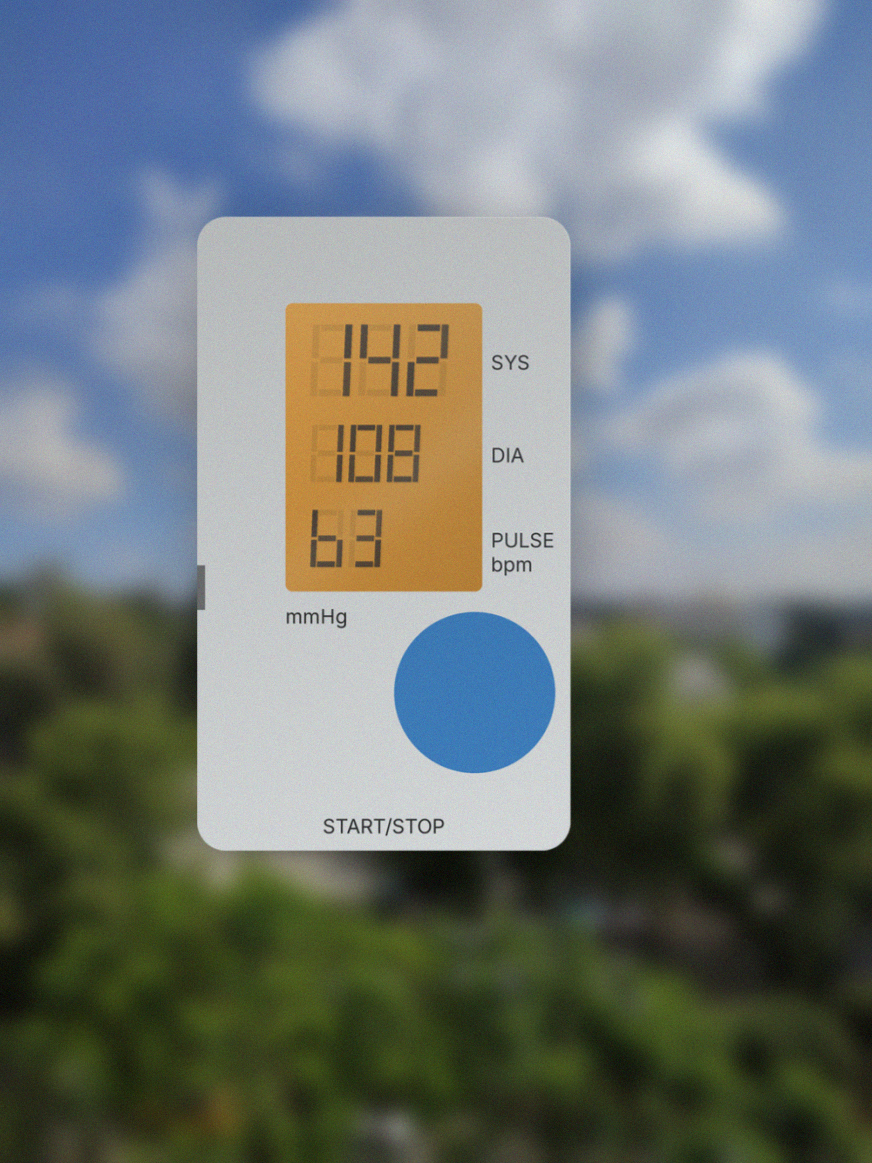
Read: {"value": 108, "unit": "mmHg"}
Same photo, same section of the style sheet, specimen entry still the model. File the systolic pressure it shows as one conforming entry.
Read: {"value": 142, "unit": "mmHg"}
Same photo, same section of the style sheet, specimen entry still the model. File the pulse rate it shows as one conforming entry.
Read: {"value": 63, "unit": "bpm"}
